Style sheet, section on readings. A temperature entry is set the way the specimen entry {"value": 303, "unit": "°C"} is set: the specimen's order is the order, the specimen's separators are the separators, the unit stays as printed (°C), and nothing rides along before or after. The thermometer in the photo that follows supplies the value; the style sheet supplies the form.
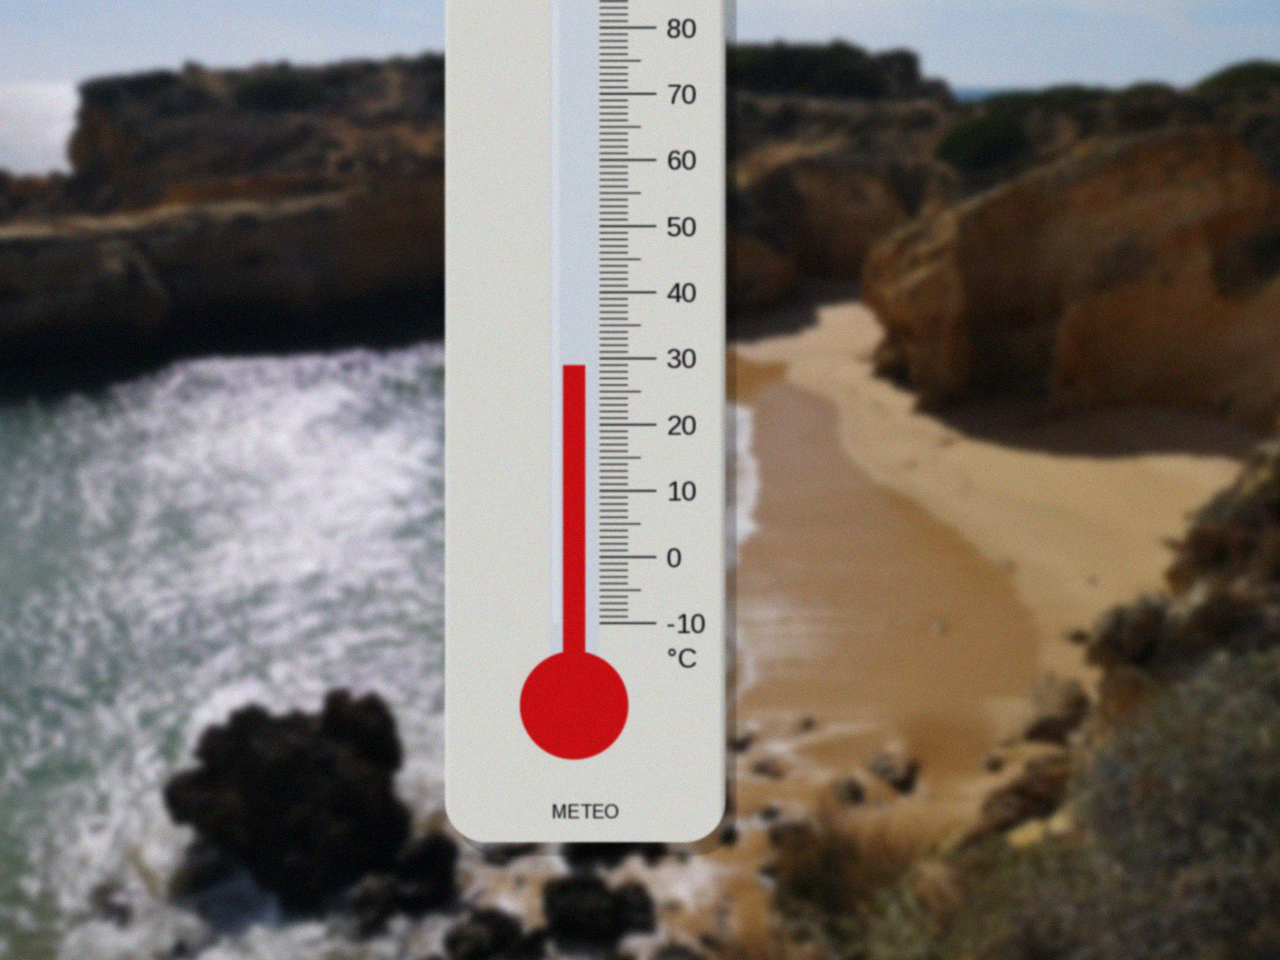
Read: {"value": 29, "unit": "°C"}
